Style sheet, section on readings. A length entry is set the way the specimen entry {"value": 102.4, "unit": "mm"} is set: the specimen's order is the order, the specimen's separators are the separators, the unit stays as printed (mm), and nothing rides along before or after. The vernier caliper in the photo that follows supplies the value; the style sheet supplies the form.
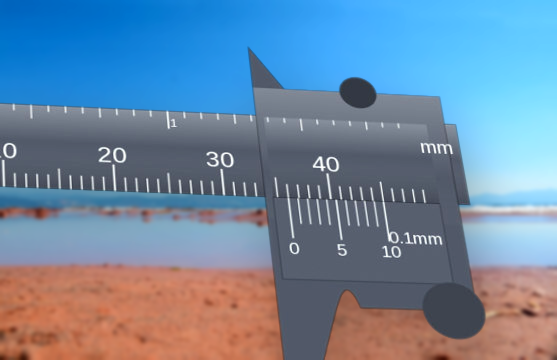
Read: {"value": 36.0, "unit": "mm"}
